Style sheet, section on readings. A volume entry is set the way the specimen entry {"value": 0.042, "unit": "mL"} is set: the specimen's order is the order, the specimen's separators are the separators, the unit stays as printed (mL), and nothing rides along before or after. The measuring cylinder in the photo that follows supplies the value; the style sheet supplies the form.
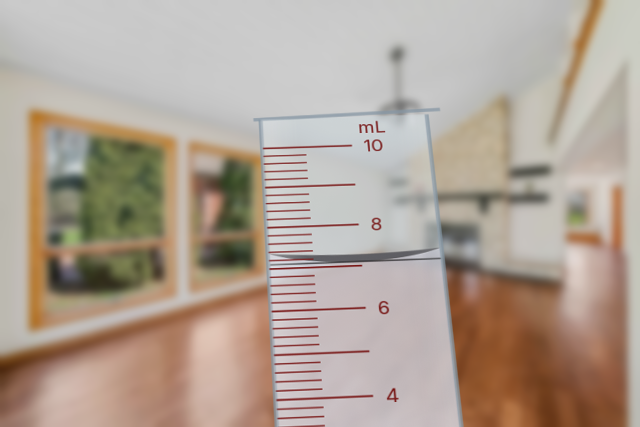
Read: {"value": 7.1, "unit": "mL"}
